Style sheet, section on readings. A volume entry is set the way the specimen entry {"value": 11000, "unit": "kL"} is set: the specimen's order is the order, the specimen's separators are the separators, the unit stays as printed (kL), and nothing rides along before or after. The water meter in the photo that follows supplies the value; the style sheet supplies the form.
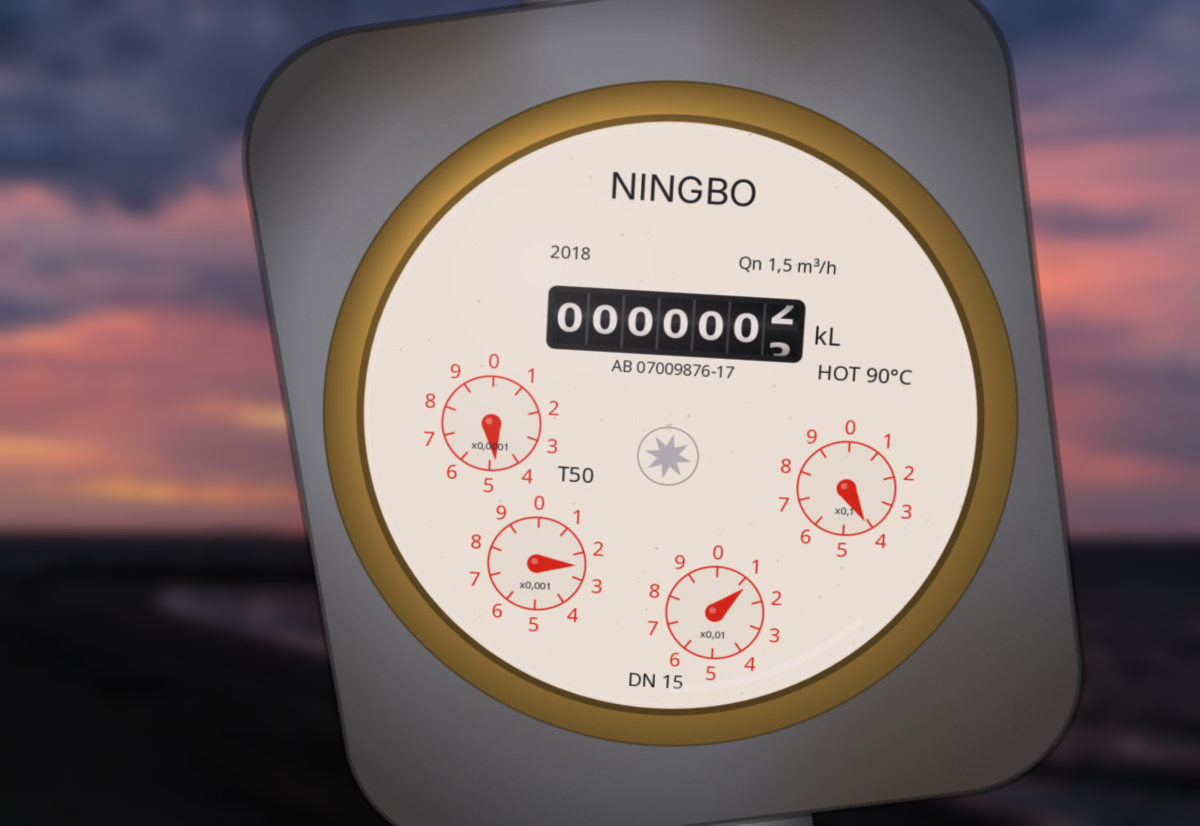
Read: {"value": 2.4124, "unit": "kL"}
